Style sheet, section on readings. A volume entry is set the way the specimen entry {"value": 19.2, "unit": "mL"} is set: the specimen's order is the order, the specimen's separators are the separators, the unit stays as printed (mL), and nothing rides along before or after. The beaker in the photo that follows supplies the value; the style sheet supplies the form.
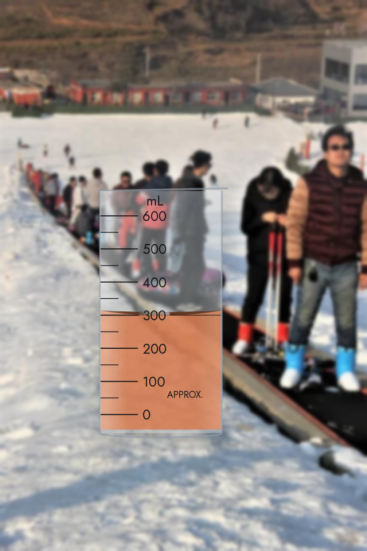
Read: {"value": 300, "unit": "mL"}
